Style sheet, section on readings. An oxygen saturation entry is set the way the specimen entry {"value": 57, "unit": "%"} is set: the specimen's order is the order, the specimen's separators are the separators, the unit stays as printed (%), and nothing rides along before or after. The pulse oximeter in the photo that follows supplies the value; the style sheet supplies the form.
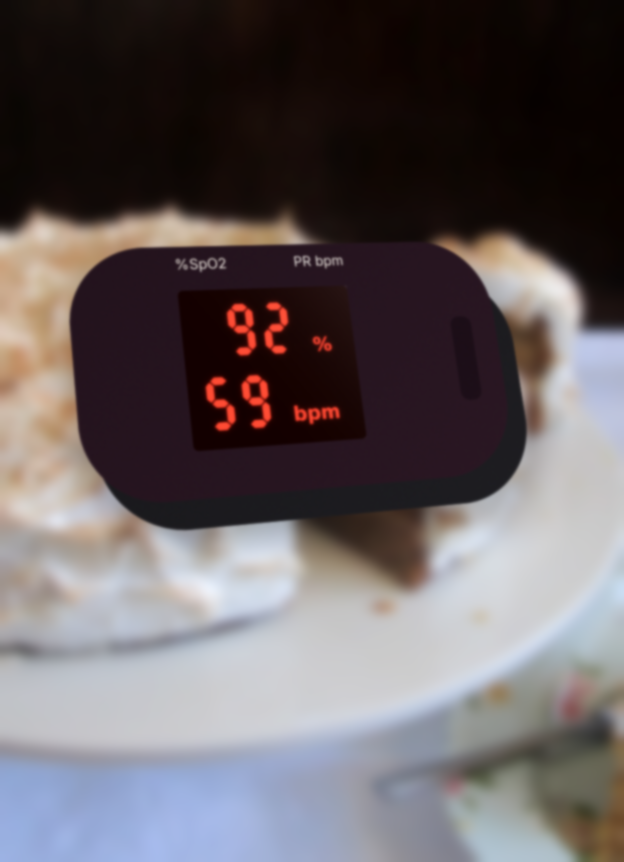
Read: {"value": 92, "unit": "%"}
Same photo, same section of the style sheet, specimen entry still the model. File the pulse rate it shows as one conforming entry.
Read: {"value": 59, "unit": "bpm"}
